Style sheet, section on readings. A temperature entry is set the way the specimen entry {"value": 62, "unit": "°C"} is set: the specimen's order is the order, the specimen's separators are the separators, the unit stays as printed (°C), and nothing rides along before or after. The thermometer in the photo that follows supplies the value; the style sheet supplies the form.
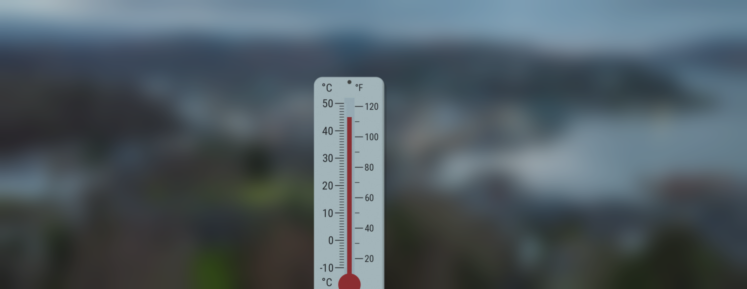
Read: {"value": 45, "unit": "°C"}
